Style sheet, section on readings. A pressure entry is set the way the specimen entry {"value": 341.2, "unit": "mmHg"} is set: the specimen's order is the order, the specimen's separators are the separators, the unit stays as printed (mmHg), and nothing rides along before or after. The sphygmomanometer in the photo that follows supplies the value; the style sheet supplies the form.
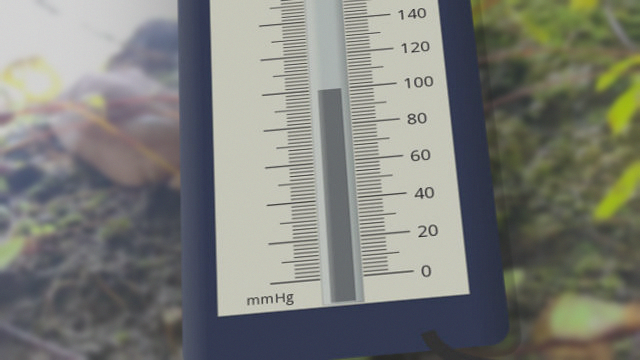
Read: {"value": 100, "unit": "mmHg"}
